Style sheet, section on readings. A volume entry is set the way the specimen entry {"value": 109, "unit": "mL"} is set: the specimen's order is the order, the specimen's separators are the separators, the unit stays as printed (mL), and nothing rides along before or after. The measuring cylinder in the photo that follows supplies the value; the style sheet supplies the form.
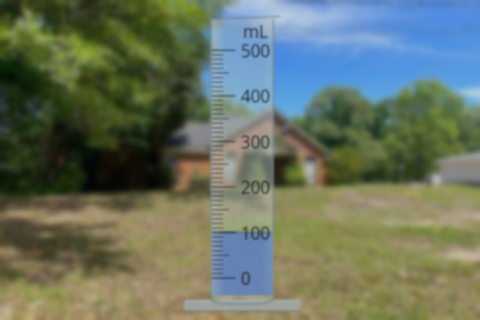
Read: {"value": 100, "unit": "mL"}
